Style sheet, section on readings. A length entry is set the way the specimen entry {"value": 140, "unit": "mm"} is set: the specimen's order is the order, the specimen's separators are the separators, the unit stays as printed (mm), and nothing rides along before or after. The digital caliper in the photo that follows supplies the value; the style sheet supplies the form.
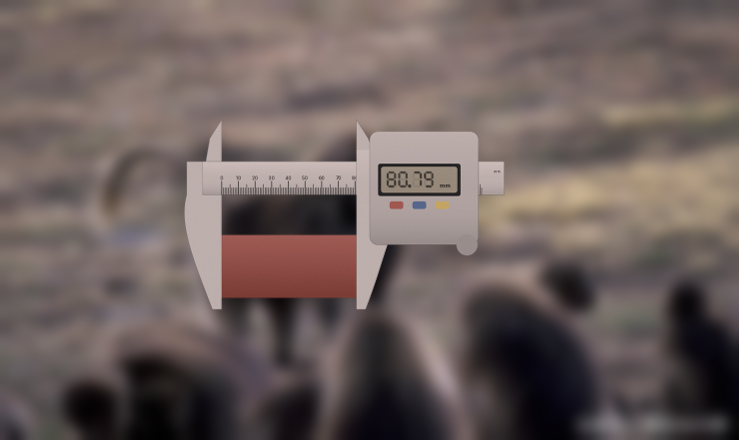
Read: {"value": 80.79, "unit": "mm"}
